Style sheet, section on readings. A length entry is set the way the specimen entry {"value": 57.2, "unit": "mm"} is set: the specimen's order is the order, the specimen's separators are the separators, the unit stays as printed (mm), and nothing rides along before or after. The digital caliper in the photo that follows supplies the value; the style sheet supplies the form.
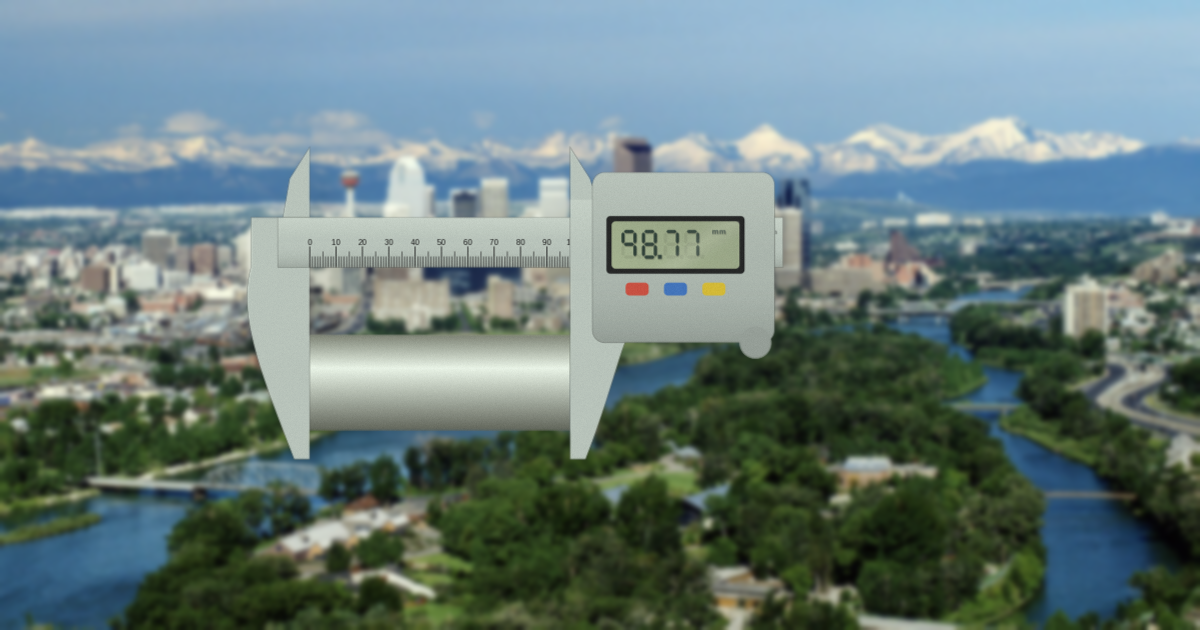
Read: {"value": 98.77, "unit": "mm"}
